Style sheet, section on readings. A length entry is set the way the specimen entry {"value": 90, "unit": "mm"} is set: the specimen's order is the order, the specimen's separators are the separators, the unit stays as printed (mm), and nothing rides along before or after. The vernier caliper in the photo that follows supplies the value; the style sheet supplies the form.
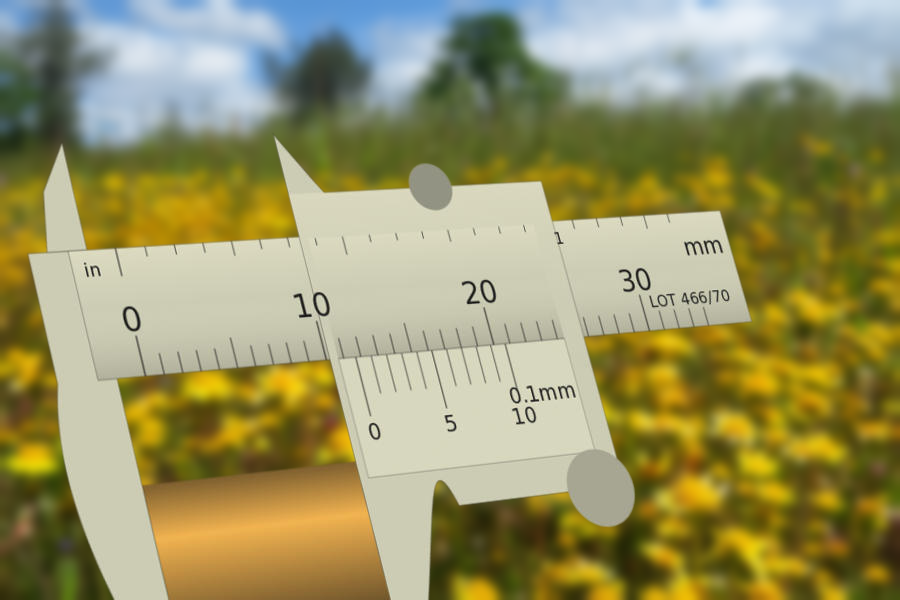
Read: {"value": 11.7, "unit": "mm"}
